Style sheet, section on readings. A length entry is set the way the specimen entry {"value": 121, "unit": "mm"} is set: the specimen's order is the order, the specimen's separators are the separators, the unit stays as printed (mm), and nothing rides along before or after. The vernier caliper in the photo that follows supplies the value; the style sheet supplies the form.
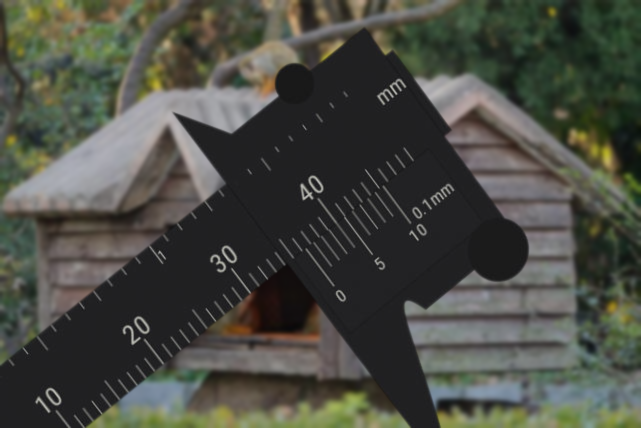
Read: {"value": 36.4, "unit": "mm"}
